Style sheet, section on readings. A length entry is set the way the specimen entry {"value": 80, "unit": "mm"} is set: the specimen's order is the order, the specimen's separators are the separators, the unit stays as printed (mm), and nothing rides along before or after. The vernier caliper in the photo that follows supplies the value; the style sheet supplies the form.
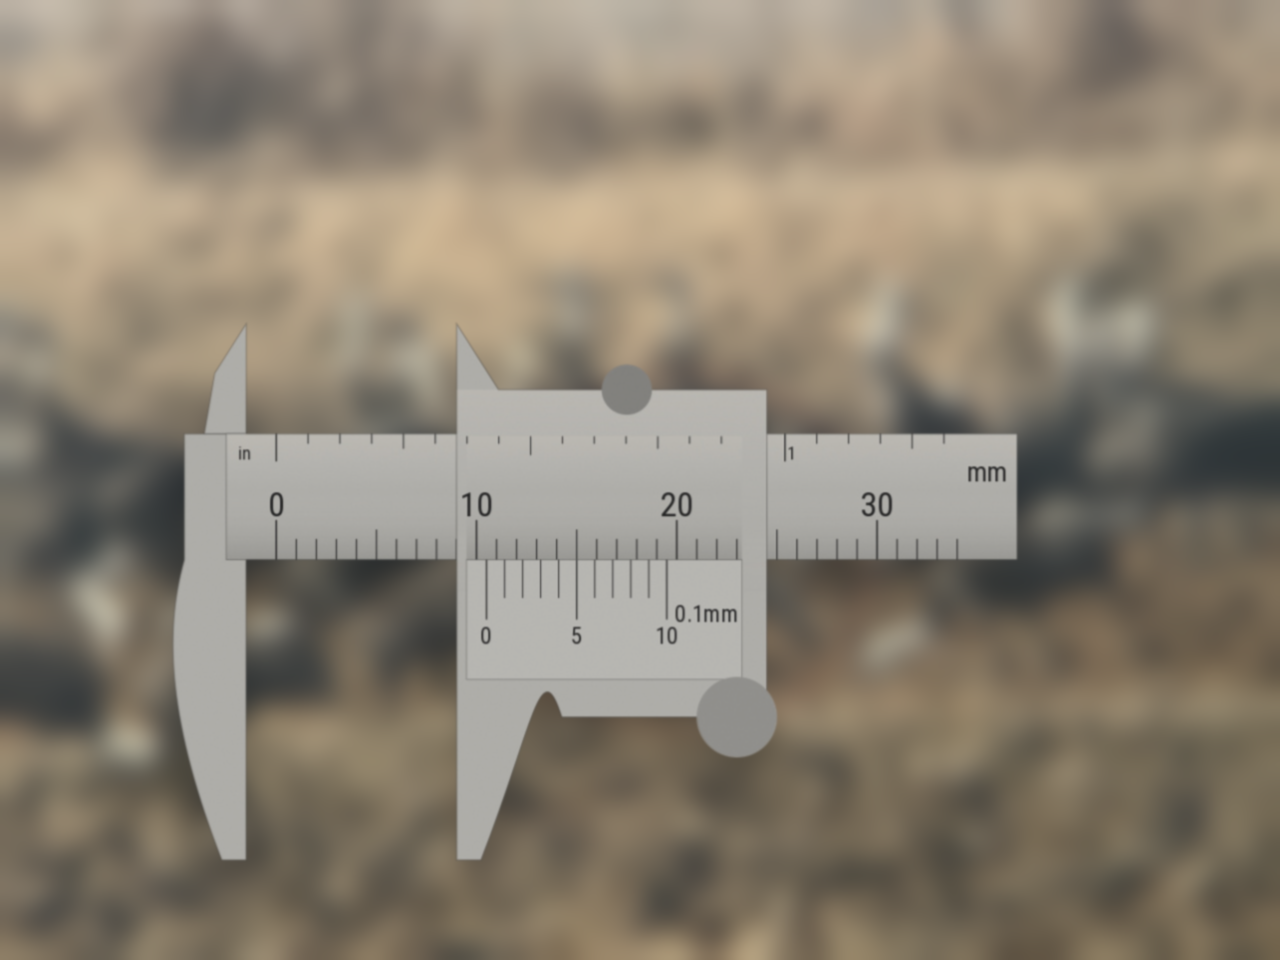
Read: {"value": 10.5, "unit": "mm"}
